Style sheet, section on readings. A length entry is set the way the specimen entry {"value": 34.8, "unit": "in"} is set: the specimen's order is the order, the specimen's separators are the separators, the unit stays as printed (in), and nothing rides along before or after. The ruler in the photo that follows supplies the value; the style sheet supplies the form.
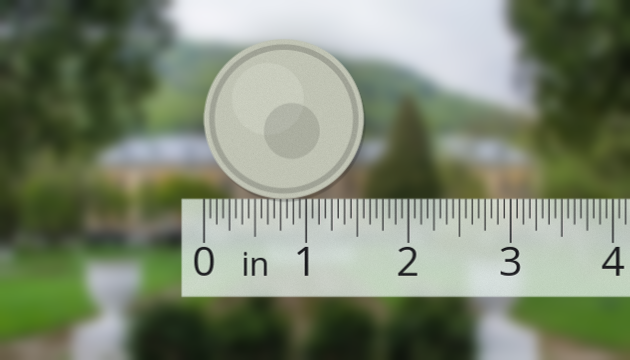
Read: {"value": 1.5625, "unit": "in"}
